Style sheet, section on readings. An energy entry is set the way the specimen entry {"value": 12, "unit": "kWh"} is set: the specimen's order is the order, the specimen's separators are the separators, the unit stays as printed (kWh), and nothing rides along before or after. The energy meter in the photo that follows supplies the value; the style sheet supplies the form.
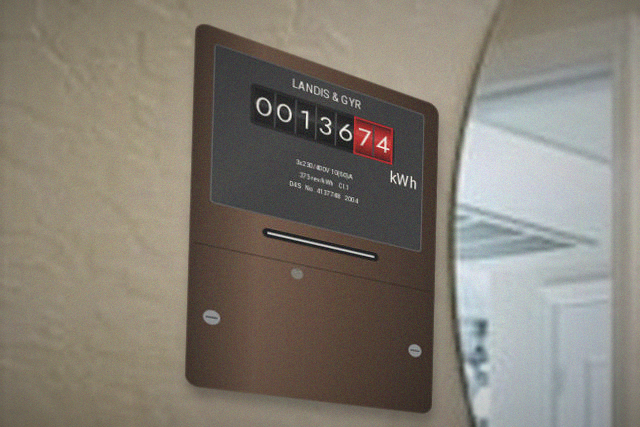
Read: {"value": 136.74, "unit": "kWh"}
